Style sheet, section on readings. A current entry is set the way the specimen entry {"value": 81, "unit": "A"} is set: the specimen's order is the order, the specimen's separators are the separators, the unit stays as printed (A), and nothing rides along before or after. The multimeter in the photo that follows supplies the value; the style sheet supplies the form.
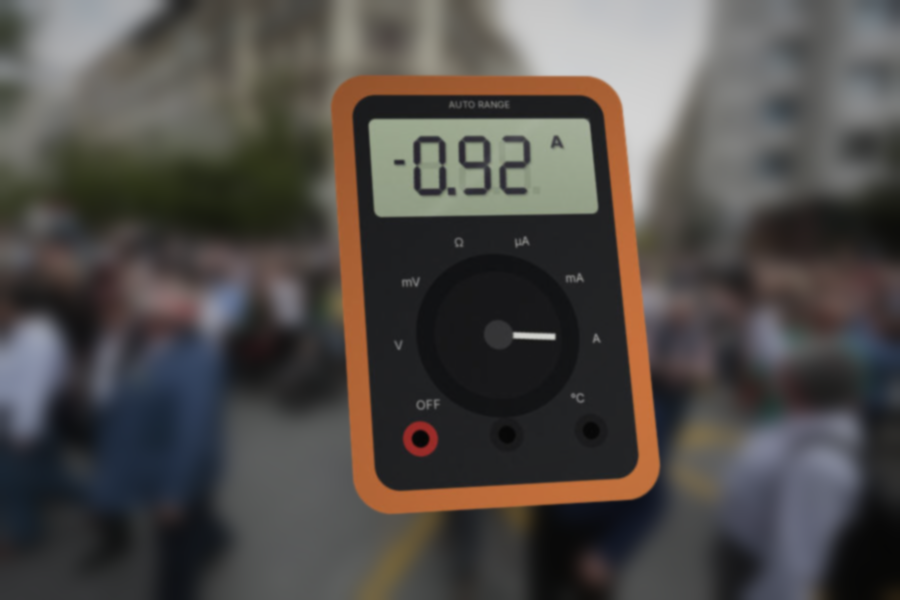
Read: {"value": -0.92, "unit": "A"}
